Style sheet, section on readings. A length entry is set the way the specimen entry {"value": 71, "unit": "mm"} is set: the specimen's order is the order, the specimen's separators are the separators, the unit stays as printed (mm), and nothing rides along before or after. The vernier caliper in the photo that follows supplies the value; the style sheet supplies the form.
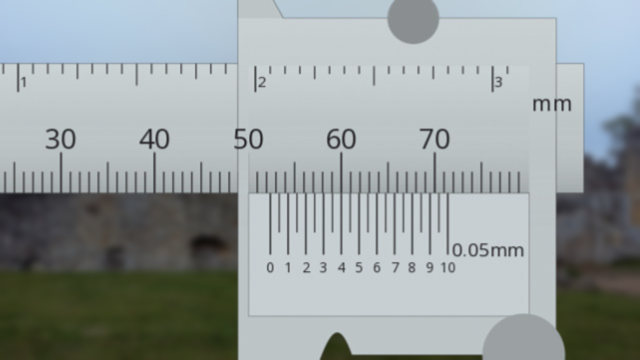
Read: {"value": 52.4, "unit": "mm"}
